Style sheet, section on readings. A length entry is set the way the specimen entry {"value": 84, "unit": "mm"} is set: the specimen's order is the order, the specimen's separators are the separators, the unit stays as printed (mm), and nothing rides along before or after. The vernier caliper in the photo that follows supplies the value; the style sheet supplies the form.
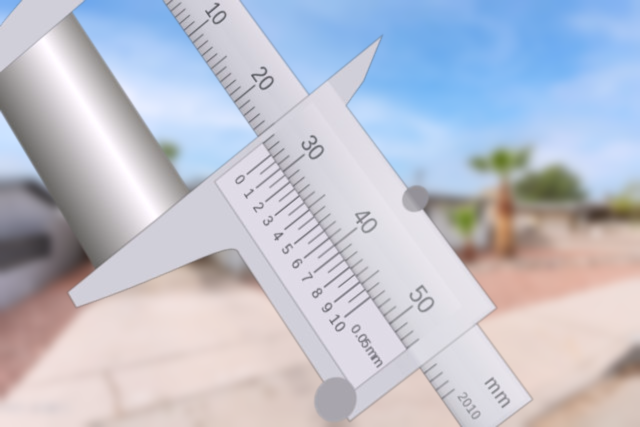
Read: {"value": 27.6, "unit": "mm"}
